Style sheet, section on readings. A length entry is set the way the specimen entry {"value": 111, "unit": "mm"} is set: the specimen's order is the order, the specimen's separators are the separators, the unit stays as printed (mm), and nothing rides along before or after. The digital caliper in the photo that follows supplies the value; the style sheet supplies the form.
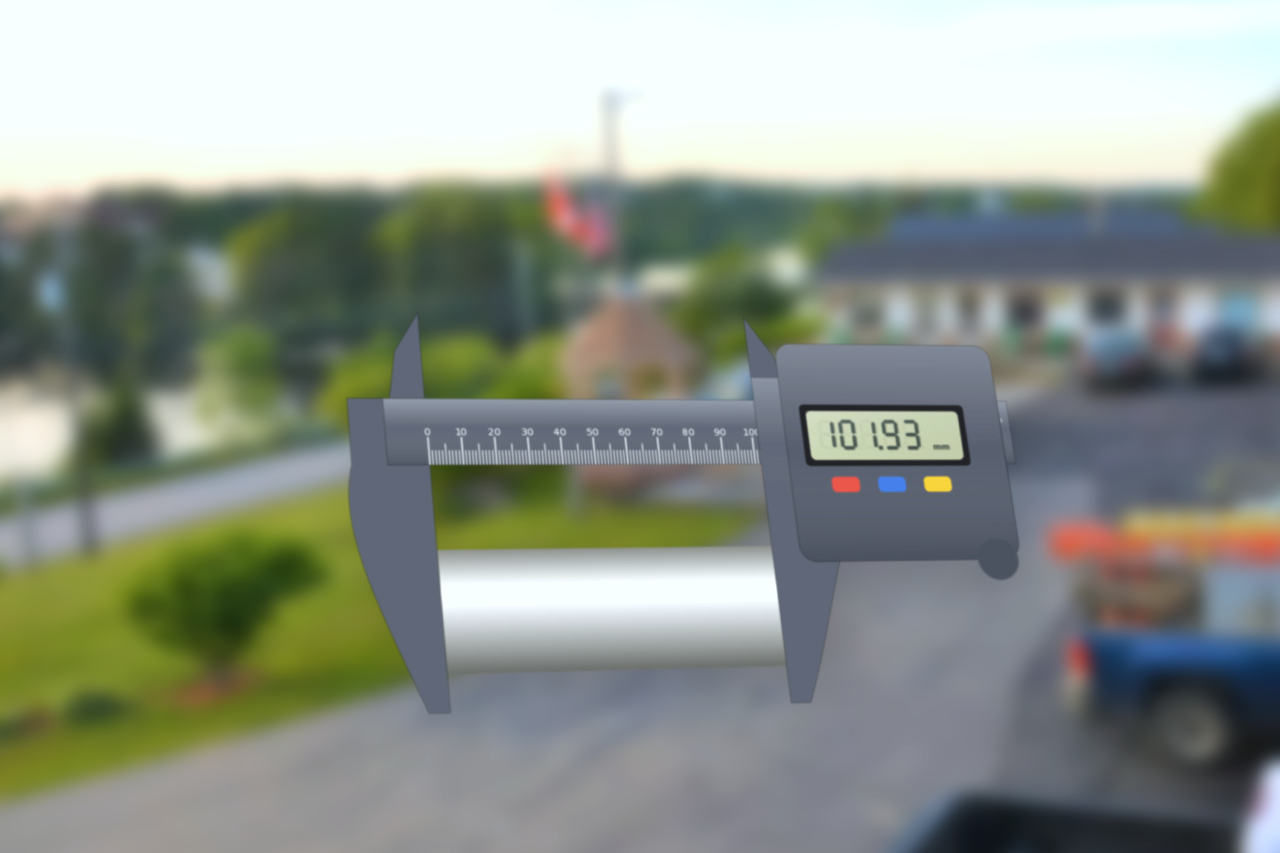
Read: {"value": 101.93, "unit": "mm"}
